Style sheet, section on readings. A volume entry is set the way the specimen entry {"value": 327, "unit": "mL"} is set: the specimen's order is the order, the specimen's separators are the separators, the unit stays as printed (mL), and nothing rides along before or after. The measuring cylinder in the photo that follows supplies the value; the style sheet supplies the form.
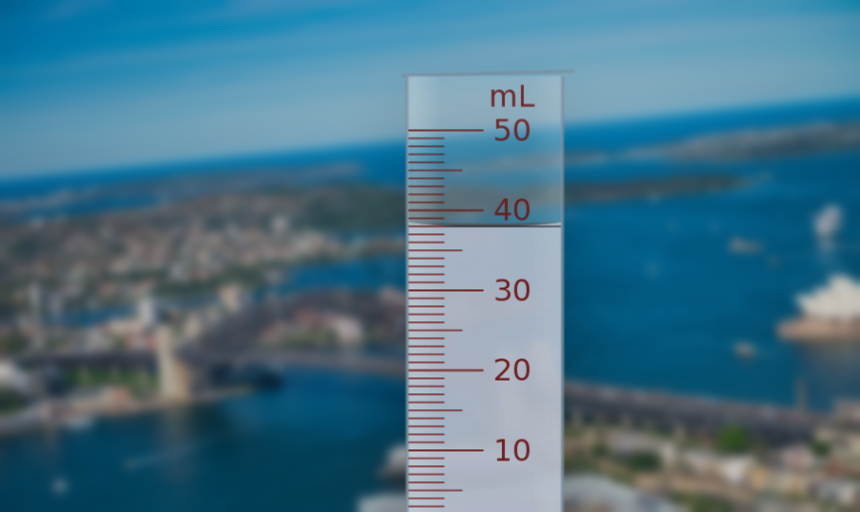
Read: {"value": 38, "unit": "mL"}
